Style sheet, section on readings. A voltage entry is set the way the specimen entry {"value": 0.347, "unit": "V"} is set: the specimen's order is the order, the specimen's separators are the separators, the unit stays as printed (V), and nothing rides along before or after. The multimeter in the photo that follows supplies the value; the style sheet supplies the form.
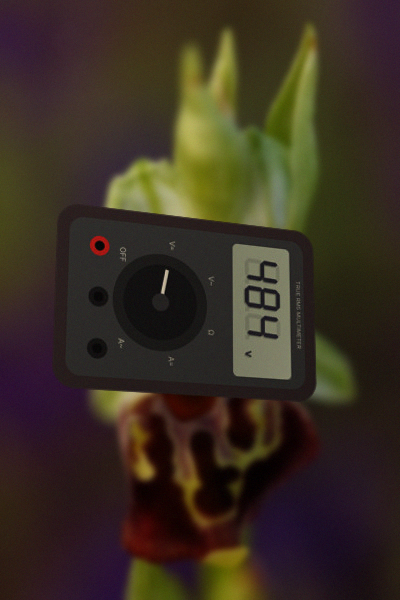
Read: {"value": 484, "unit": "V"}
